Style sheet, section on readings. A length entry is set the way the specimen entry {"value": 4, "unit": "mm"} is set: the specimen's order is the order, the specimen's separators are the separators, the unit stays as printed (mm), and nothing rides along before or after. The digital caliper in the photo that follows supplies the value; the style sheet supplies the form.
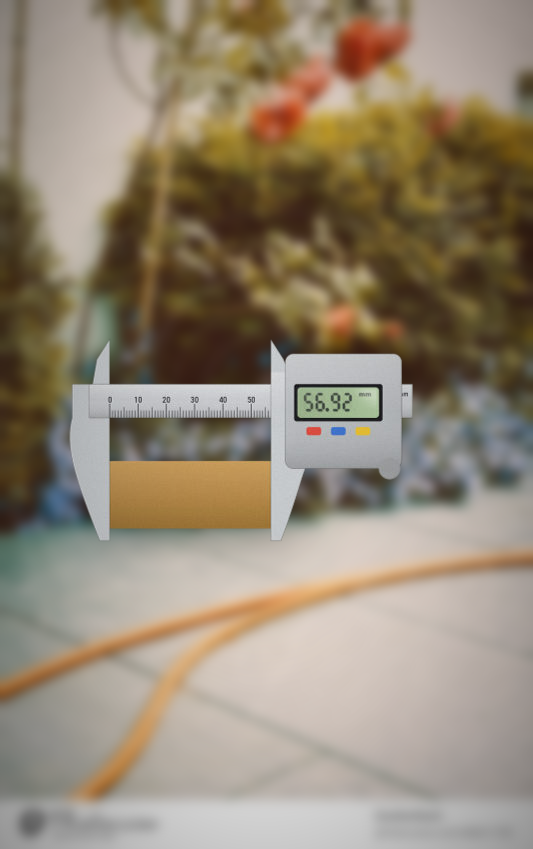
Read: {"value": 56.92, "unit": "mm"}
